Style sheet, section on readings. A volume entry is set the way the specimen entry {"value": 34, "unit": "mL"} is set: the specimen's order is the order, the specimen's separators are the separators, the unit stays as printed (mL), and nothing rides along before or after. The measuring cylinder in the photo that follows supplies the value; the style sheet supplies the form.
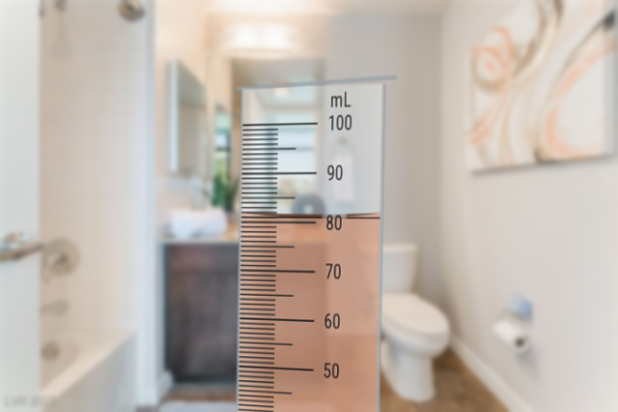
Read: {"value": 81, "unit": "mL"}
